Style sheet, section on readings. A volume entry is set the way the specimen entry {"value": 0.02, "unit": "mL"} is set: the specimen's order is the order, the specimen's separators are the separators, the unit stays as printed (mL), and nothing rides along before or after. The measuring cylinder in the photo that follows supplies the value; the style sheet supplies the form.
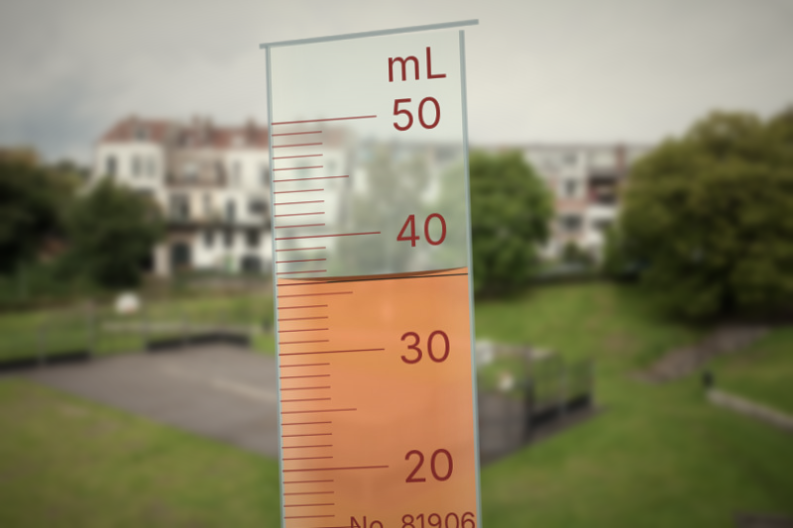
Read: {"value": 36, "unit": "mL"}
